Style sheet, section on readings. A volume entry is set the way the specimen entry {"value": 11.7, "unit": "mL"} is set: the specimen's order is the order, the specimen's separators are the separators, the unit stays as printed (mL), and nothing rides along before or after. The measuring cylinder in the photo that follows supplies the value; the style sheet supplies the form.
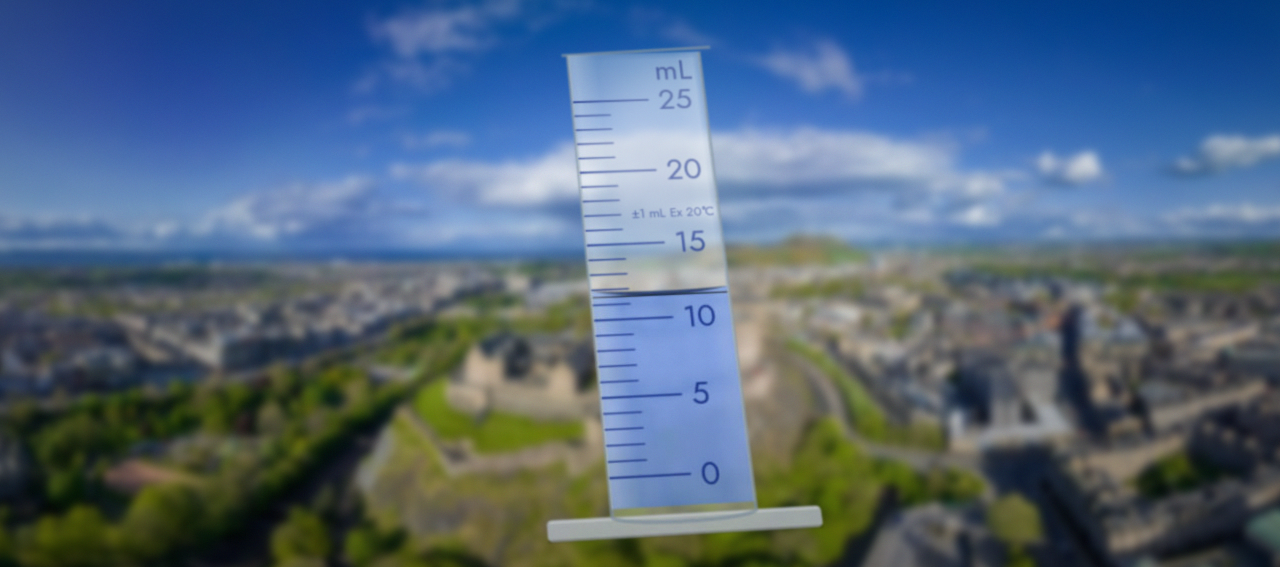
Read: {"value": 11.5, "unit": "mL"}
